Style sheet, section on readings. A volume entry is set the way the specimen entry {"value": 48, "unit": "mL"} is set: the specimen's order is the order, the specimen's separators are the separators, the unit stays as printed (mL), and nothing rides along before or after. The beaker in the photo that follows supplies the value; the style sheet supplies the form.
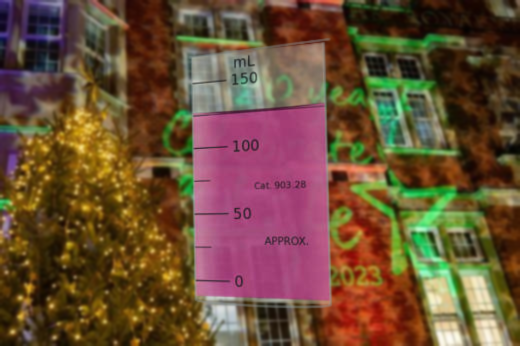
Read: {"value": 125, "unit": "mL"}
